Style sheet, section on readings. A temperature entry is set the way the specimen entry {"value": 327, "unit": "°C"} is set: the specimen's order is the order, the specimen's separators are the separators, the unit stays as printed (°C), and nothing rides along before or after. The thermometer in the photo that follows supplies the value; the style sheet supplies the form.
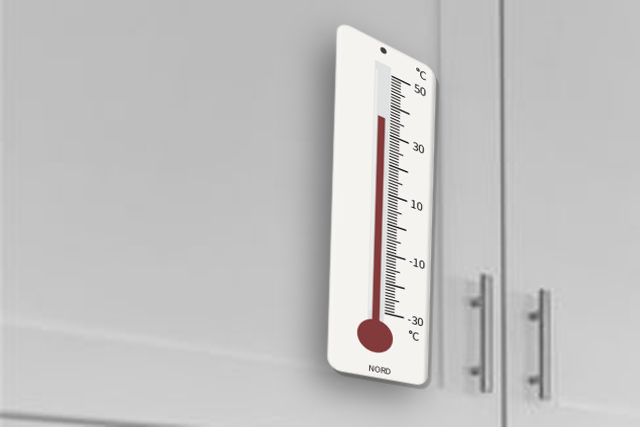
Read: {"value": 35, "unit": "°C"}
